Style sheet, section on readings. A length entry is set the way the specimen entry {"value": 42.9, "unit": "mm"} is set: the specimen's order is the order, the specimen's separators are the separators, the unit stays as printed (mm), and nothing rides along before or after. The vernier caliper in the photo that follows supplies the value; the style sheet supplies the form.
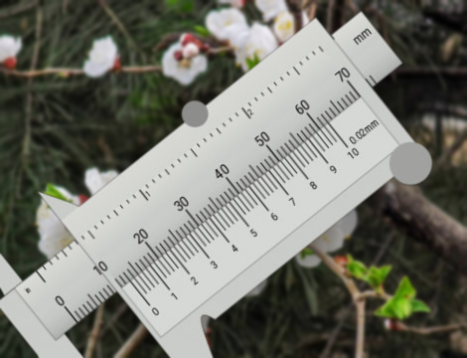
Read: {"value": 13.0, "unit": "mm"}
